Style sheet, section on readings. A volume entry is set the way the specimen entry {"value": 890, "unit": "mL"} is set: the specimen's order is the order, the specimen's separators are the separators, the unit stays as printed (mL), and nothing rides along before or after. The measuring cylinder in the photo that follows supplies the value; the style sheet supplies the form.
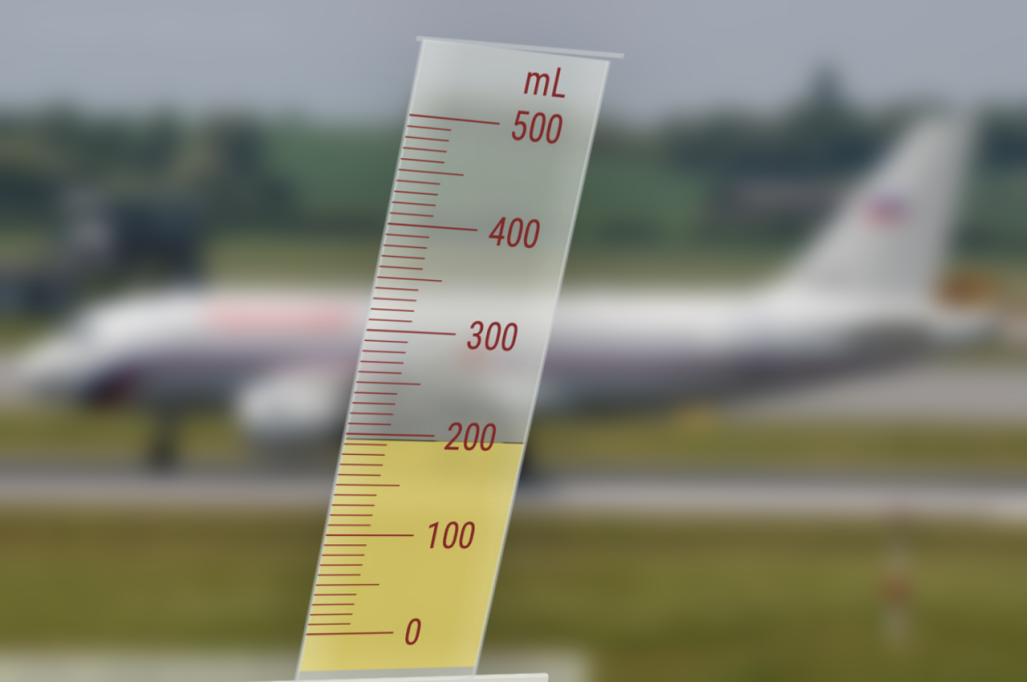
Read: {"value": 195, "unit": "mL"}
